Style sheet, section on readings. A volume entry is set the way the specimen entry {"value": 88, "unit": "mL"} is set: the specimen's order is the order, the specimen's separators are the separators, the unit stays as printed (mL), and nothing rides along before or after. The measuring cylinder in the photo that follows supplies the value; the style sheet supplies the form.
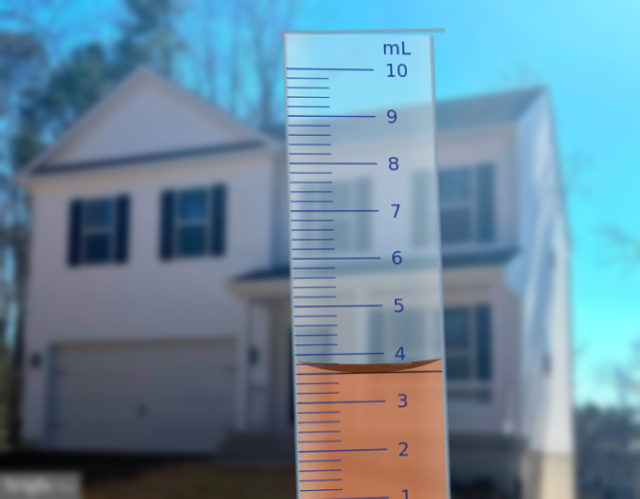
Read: {"value": 3.6, "unit": "mL"}
